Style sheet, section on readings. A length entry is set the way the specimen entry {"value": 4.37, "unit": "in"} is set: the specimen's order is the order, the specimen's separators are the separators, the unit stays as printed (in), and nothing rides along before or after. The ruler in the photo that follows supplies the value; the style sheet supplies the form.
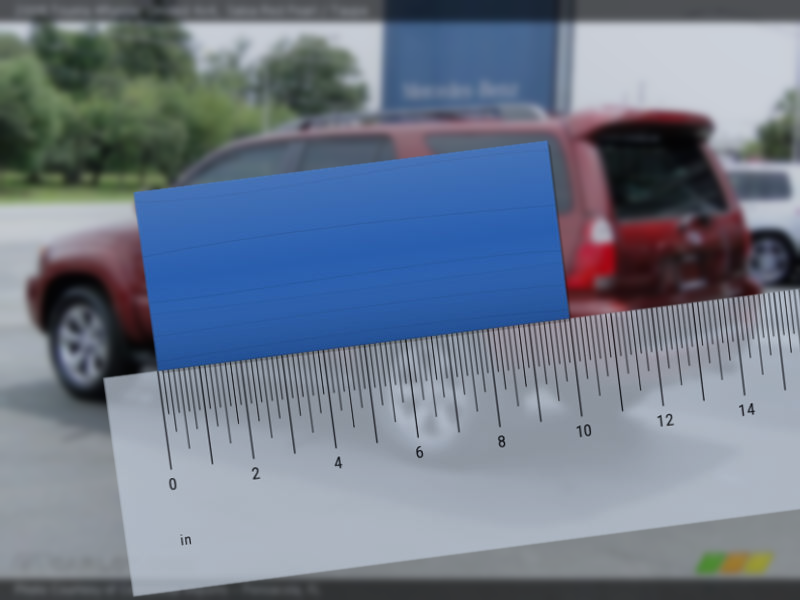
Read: {"value": 10, "unit": "in"}
